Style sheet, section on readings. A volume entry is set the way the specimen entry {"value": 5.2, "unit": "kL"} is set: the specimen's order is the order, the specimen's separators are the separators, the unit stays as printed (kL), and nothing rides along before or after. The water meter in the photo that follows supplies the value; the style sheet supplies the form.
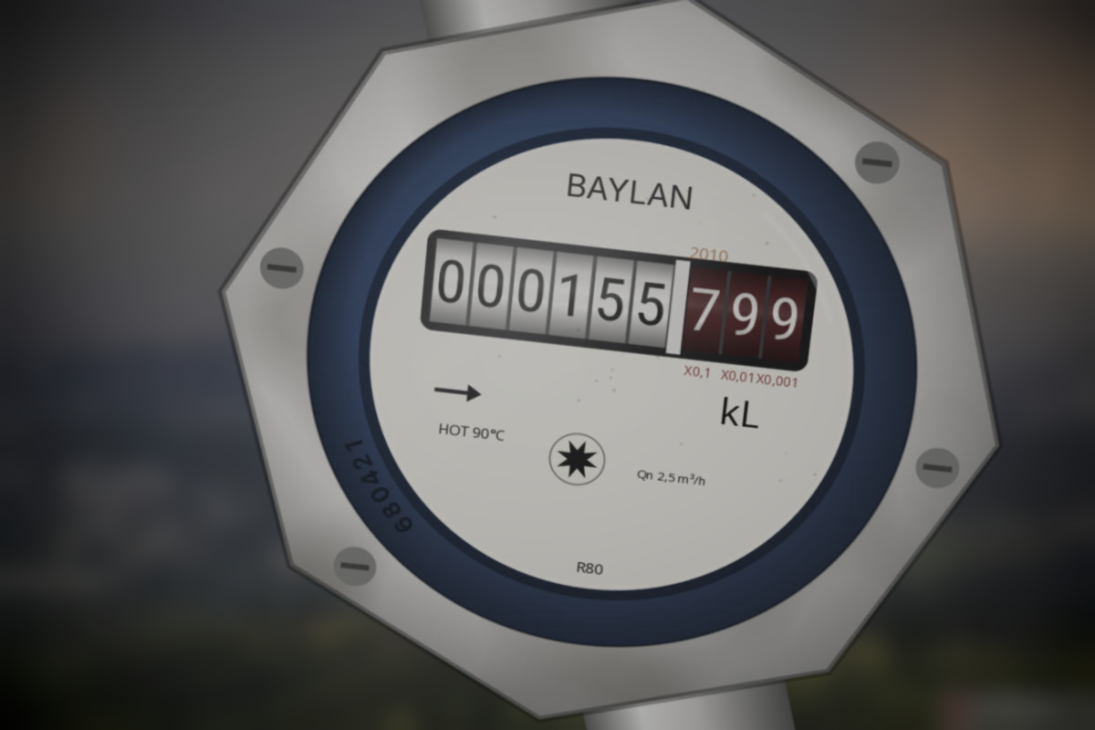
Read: {"value": 155.799, "unit": "kL"}
